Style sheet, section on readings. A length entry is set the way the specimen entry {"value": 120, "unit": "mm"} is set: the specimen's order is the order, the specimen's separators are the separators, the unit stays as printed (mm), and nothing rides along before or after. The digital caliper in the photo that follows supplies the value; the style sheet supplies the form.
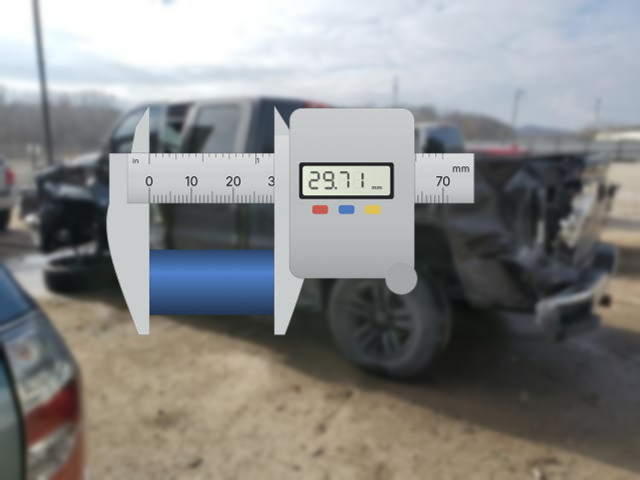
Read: {"value": 29.71, "unit": "mm"}
